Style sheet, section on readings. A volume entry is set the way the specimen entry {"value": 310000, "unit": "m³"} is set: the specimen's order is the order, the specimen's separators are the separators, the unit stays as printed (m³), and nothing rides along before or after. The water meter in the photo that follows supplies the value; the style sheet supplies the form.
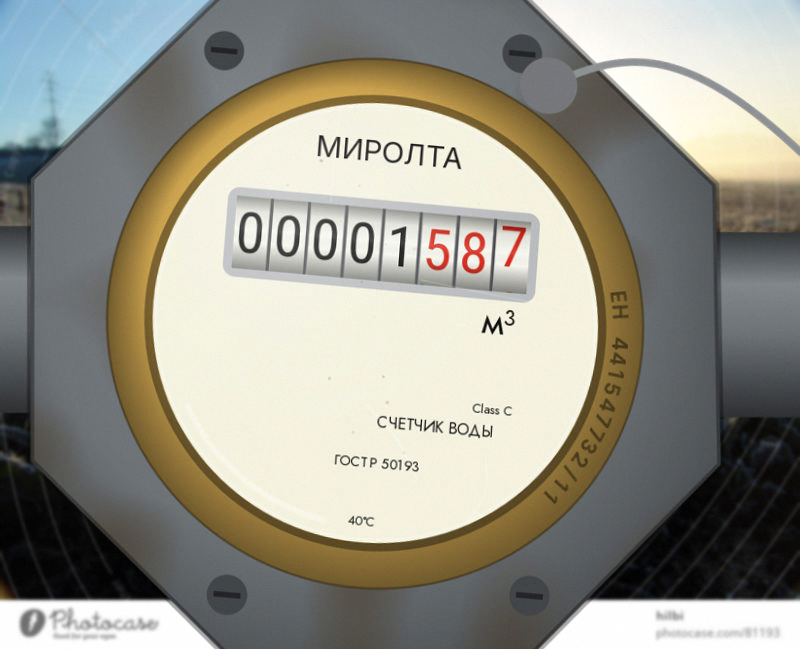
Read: {"value": 1.587, "unit": "m³"}
